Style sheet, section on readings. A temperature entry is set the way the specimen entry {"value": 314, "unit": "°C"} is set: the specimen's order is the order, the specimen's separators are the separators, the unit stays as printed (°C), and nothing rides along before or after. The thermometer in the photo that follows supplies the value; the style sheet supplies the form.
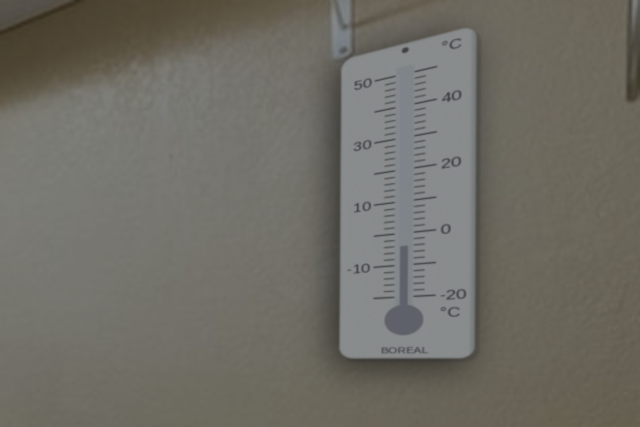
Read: {"value": -4, "unit": "°C"}
